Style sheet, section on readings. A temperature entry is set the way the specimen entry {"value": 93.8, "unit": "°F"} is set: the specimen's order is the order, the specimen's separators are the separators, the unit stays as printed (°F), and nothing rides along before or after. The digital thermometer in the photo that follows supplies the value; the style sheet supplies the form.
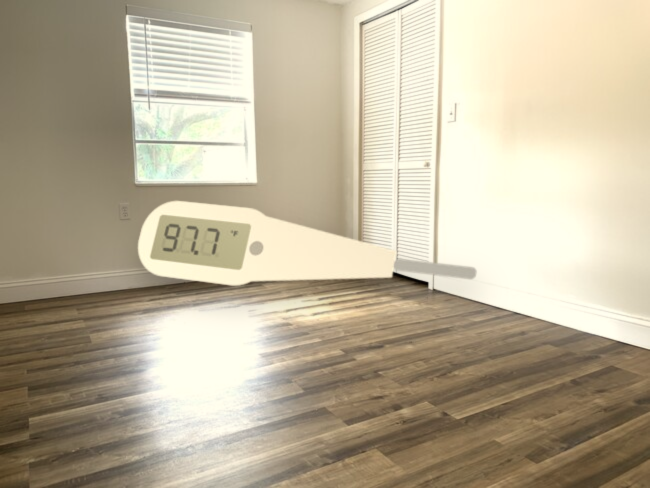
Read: {"value": 97.7, "unit": "°F"}
